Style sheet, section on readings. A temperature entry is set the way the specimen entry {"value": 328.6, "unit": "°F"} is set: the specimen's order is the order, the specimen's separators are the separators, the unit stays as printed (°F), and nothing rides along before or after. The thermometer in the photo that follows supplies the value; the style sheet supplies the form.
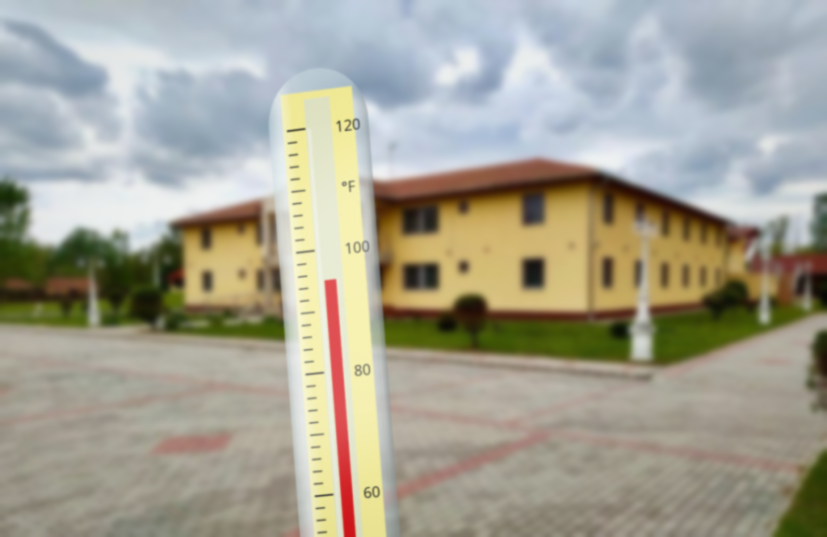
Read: {"value": 95, "unit": "°F"}
